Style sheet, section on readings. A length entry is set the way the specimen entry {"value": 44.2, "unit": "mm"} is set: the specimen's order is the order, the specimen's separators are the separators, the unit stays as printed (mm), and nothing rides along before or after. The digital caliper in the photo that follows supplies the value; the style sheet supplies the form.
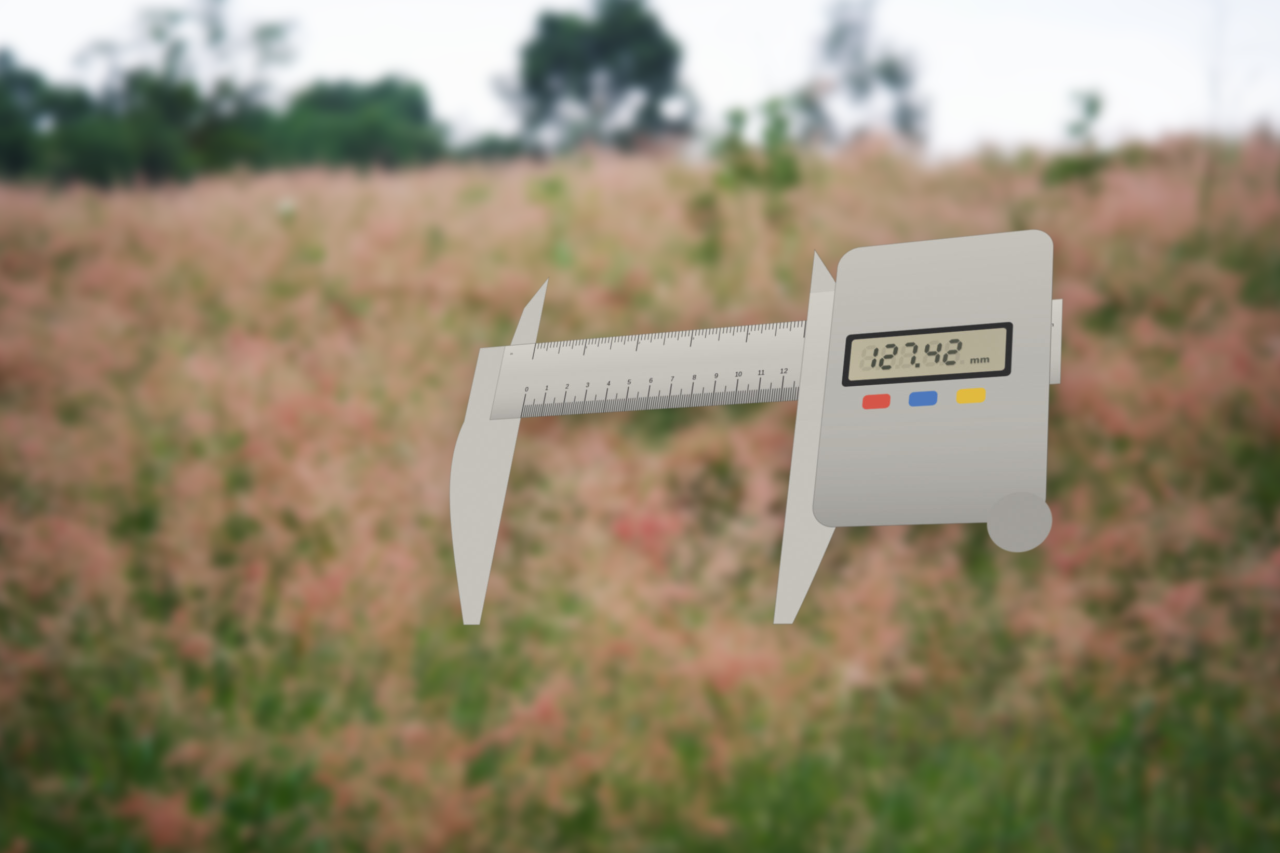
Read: {"value": 127.42, "unit": "mm"}
